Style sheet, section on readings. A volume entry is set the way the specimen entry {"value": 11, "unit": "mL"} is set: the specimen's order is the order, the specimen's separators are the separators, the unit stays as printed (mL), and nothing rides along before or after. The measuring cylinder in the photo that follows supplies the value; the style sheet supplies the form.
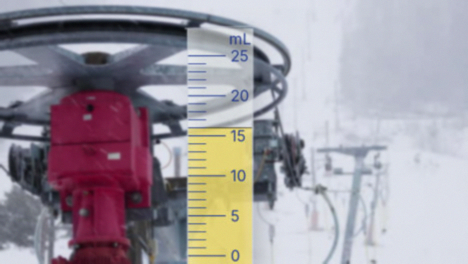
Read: {"value": 16, "unit": "mL"}
